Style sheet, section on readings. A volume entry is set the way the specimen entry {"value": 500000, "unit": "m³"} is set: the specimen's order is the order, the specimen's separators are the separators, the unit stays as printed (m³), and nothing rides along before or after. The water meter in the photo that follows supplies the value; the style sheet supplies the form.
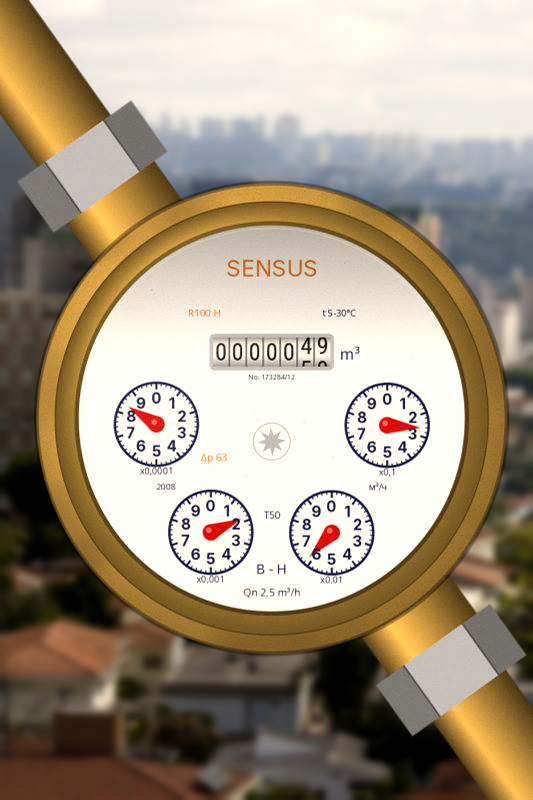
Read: {"value": 49.2618, "unit": "m³"}
